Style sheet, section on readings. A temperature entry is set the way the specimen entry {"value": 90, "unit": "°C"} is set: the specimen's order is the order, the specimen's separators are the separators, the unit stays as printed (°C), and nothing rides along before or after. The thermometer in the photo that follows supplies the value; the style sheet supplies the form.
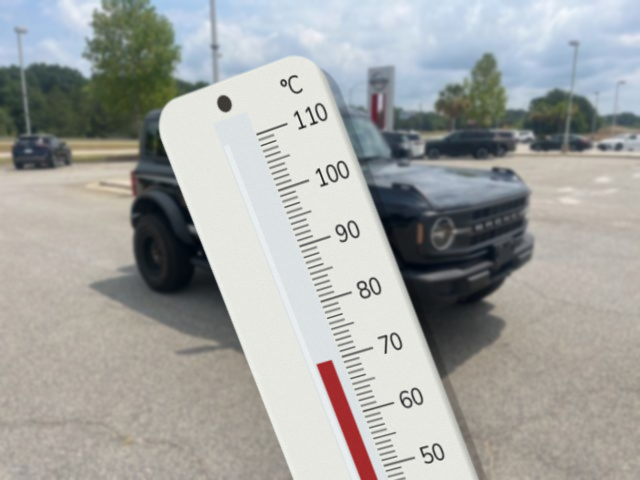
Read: {"value": 70, "unit": "°C"}
